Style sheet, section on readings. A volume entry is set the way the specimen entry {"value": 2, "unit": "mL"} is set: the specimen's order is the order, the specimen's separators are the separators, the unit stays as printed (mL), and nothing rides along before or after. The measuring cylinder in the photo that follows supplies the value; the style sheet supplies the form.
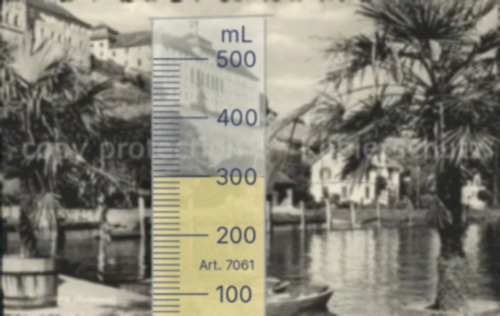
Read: {"value": 300, "unit": "mL"}
